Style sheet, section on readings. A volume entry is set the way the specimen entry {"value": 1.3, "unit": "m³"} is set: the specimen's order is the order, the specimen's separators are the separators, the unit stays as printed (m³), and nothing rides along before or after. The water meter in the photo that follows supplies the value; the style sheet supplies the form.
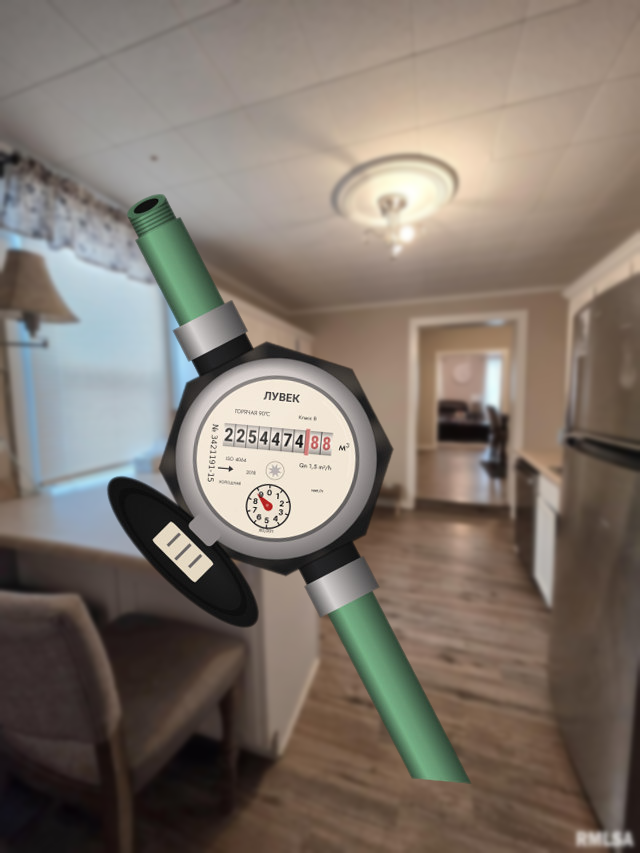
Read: {"value": 2254474.888, "unit": "m³"}
